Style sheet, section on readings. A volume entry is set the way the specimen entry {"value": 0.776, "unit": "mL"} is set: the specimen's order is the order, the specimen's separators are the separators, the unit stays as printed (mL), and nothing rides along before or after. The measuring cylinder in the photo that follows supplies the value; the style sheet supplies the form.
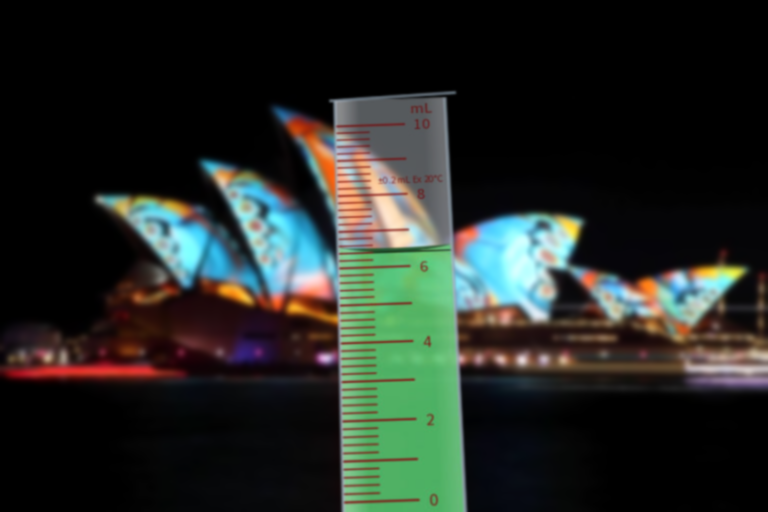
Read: {"value": 6.4, "unit": "mL"}
